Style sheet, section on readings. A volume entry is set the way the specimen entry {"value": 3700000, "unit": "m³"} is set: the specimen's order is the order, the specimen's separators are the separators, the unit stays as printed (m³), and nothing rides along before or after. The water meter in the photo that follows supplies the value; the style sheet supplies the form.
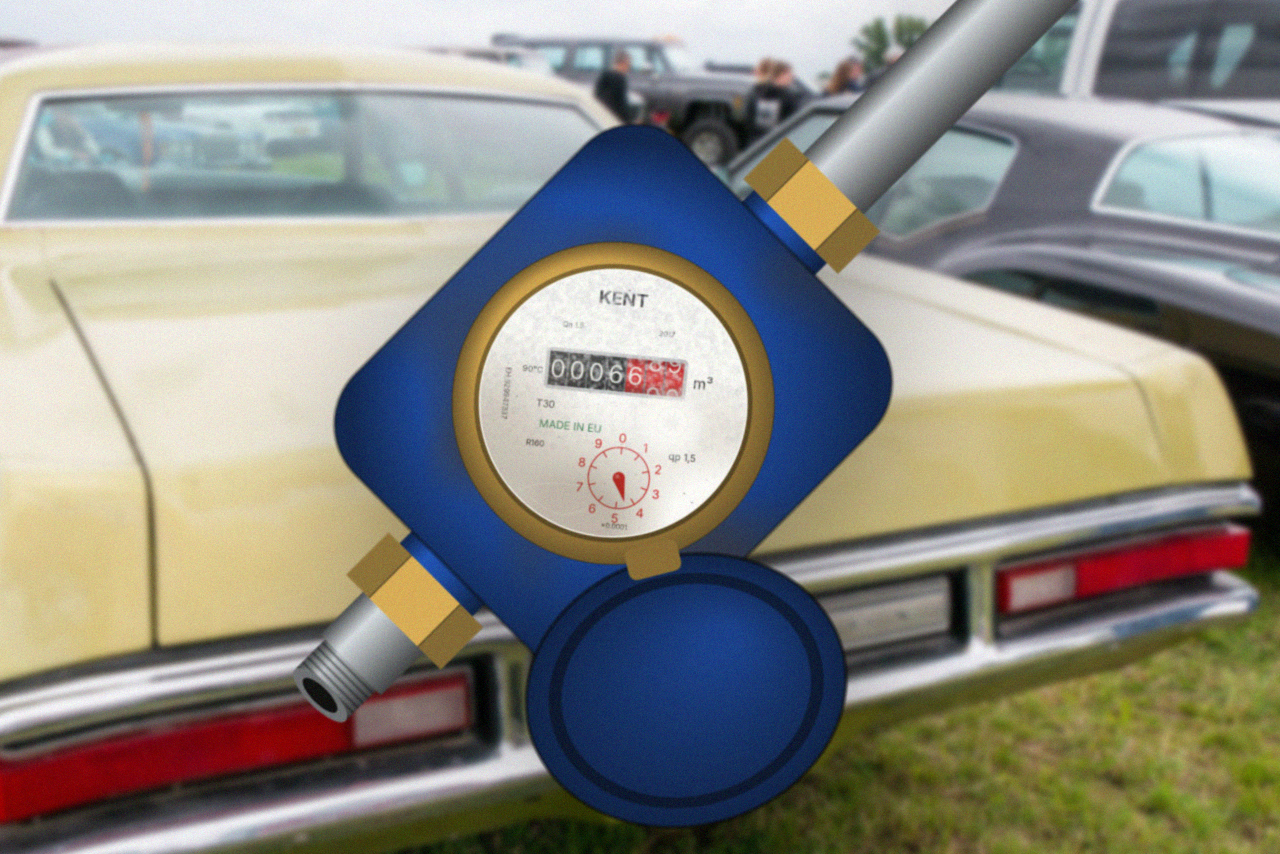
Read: {"value": 6.6894, "unit": "m³"}
